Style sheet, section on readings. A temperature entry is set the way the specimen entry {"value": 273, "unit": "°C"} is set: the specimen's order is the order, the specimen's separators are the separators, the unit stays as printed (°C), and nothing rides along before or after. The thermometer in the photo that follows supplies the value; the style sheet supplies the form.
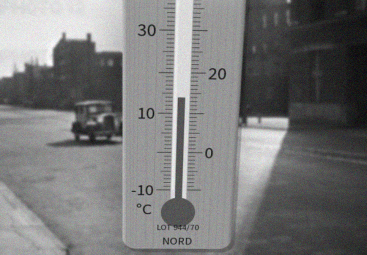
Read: {"value": 14, "unit": "°C"}
